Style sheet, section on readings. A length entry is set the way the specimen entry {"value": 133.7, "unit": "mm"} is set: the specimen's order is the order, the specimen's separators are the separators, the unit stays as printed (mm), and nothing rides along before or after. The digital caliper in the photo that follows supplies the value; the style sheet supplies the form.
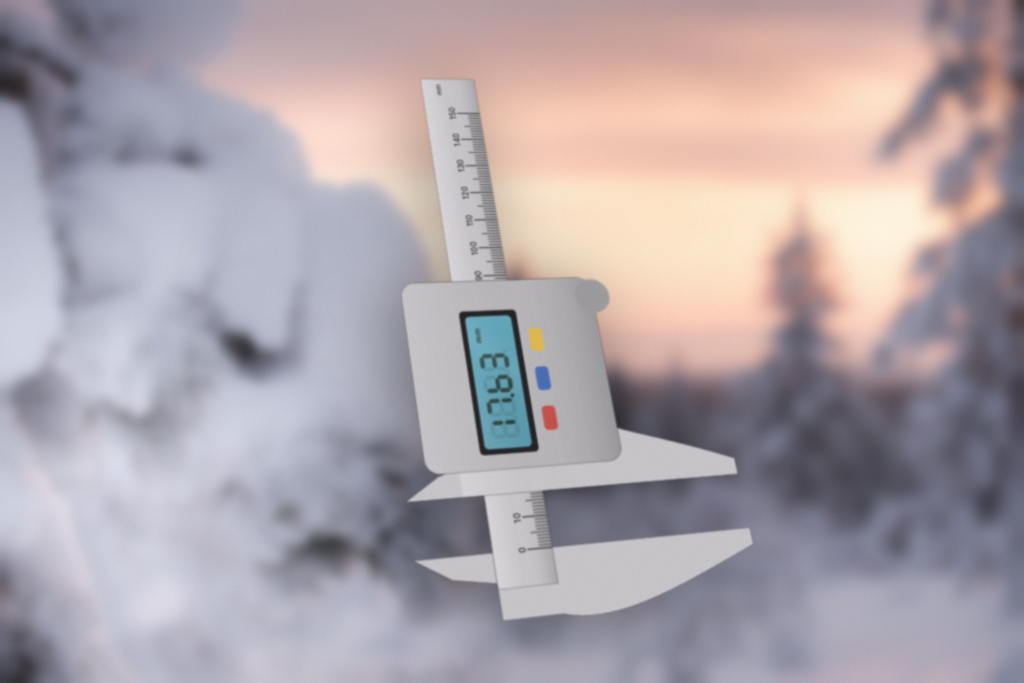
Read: {"value": 17.63, "unit": "mm"}
